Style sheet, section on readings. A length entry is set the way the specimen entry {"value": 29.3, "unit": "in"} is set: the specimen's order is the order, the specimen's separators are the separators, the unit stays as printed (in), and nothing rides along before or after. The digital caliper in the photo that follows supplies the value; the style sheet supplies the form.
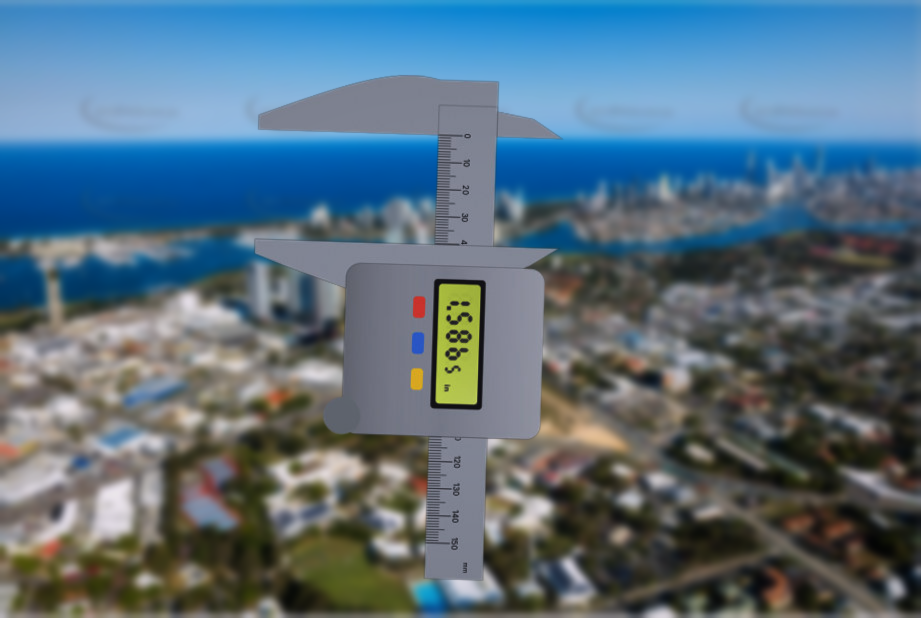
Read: {"value": 1.5865, "unit": "in"}
